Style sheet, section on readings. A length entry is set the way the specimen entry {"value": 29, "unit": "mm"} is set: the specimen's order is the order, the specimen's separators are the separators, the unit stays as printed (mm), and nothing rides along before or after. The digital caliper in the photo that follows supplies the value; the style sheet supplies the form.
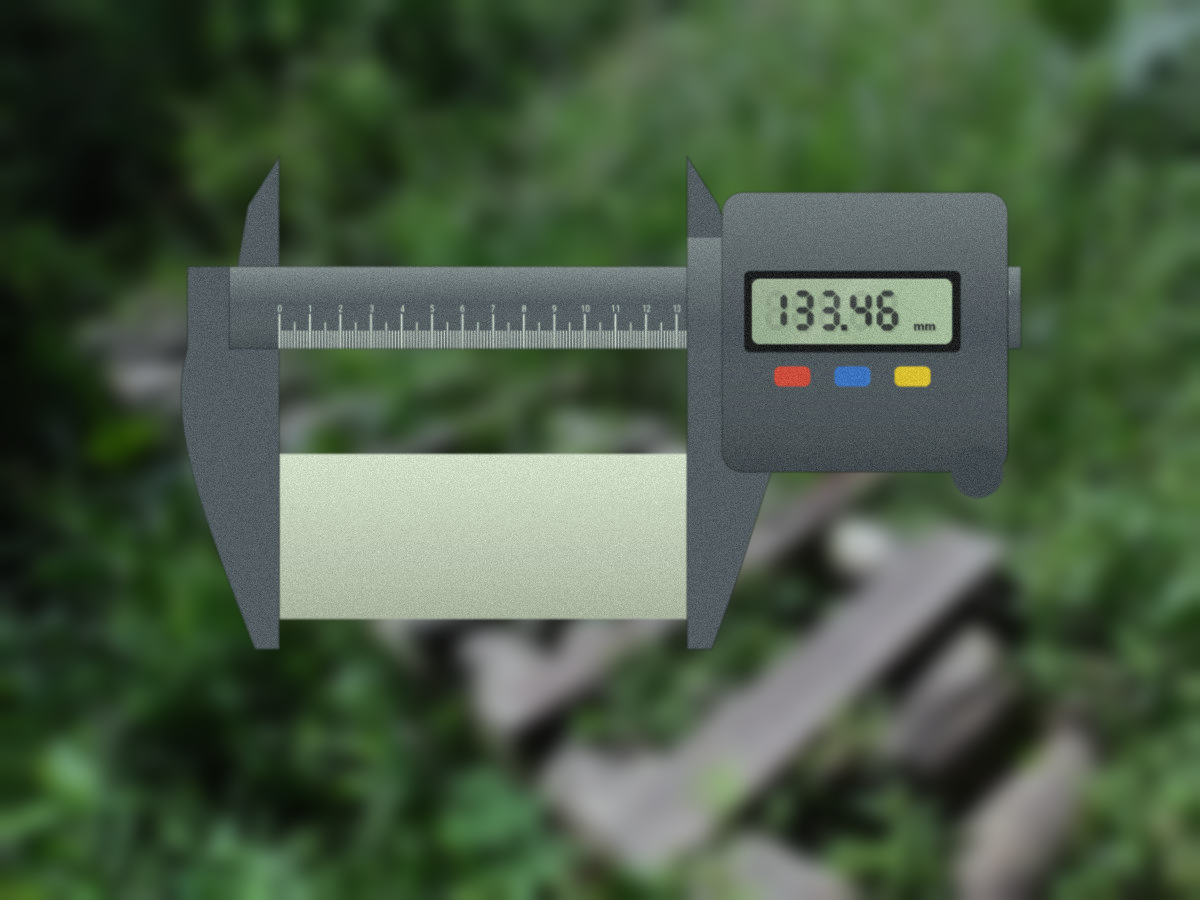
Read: {"value": 133.46, "unit": "mm"}
